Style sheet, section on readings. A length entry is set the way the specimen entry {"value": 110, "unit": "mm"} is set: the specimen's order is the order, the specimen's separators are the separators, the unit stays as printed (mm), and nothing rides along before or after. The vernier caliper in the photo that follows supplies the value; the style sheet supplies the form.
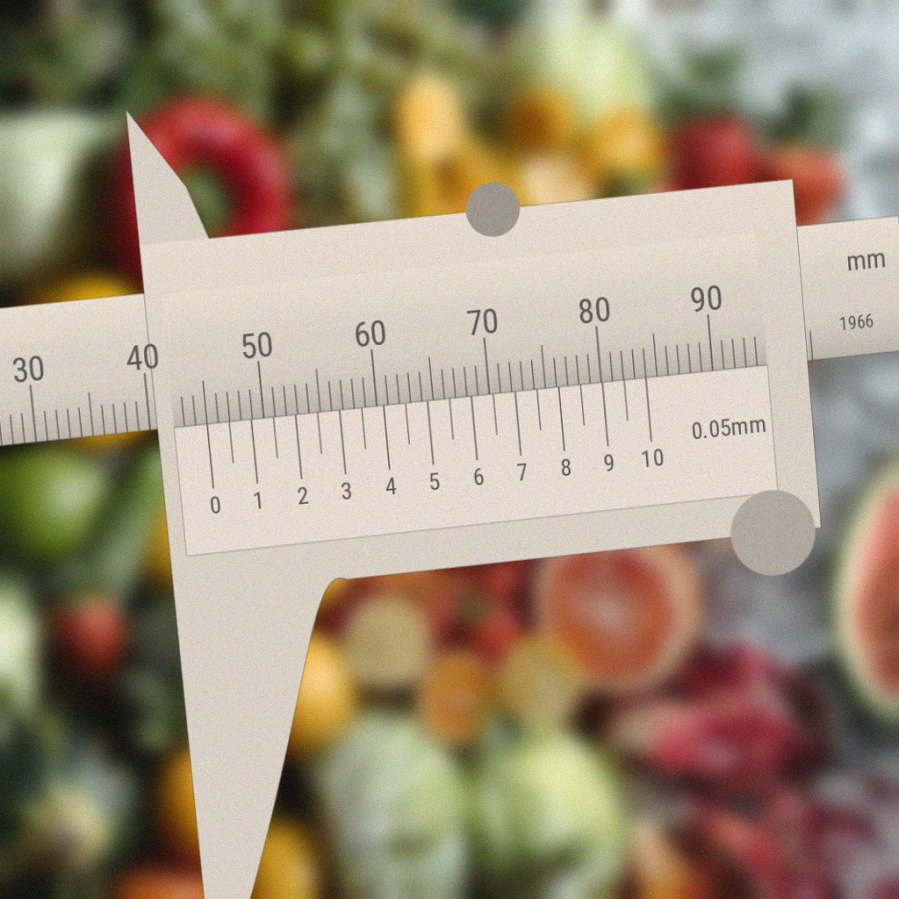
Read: {"value": 45.0, "unit": "mm"}
